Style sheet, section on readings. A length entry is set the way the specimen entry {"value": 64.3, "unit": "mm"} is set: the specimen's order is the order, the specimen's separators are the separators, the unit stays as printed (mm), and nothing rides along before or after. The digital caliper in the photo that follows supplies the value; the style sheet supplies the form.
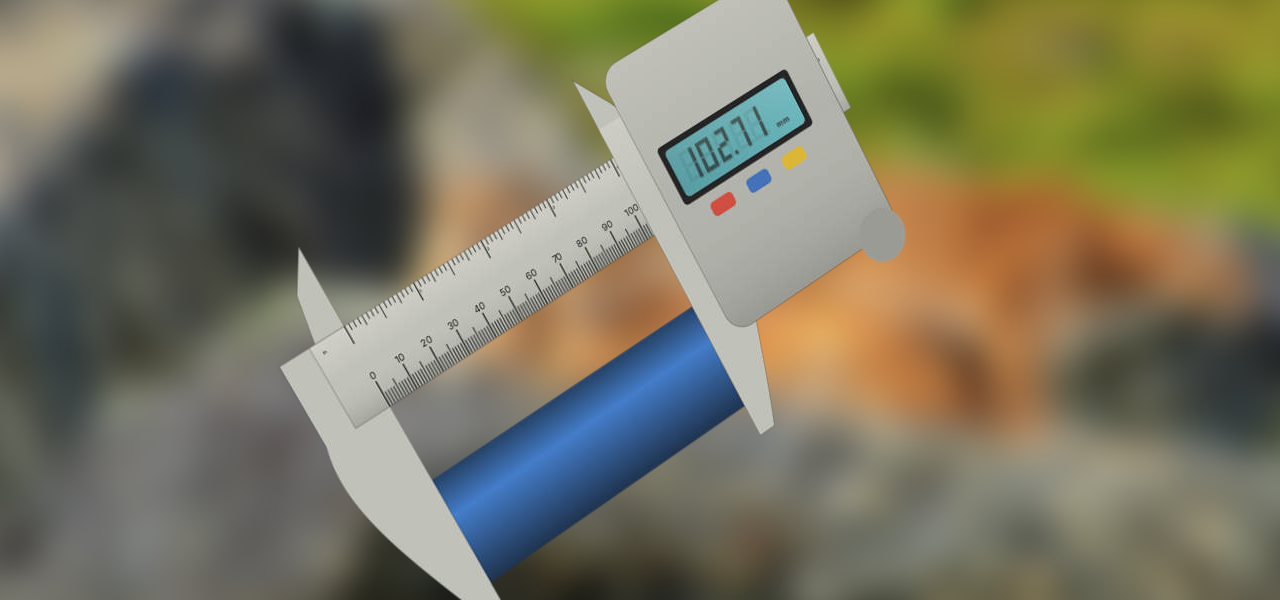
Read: {"value": 102.71, "unit": "mm"}
